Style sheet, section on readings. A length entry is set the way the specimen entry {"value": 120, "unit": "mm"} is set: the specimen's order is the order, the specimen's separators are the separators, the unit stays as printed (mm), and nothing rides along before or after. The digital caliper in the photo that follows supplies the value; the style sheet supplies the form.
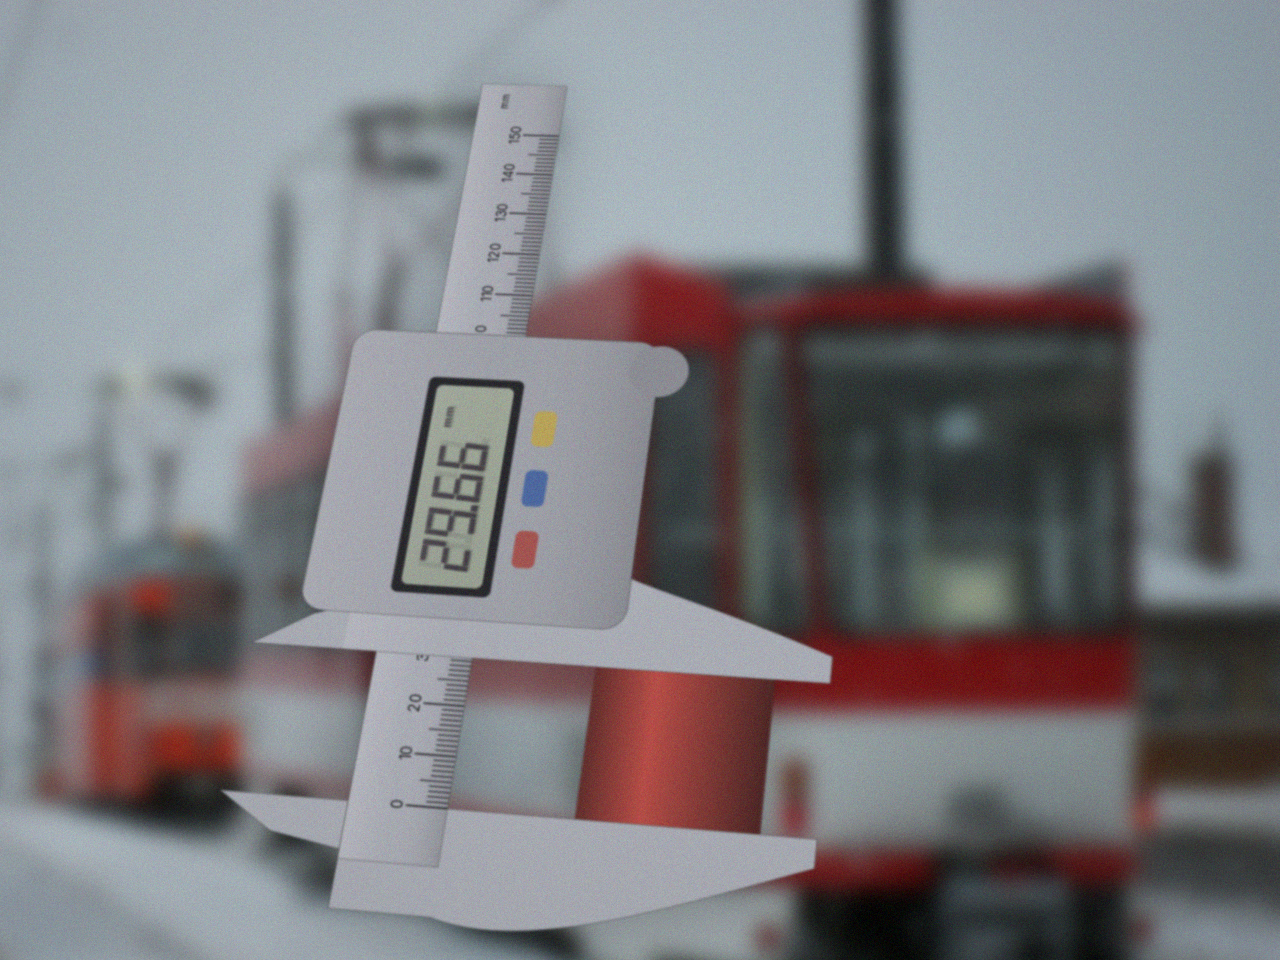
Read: {"value": 29.66, "unit": "mm"}
